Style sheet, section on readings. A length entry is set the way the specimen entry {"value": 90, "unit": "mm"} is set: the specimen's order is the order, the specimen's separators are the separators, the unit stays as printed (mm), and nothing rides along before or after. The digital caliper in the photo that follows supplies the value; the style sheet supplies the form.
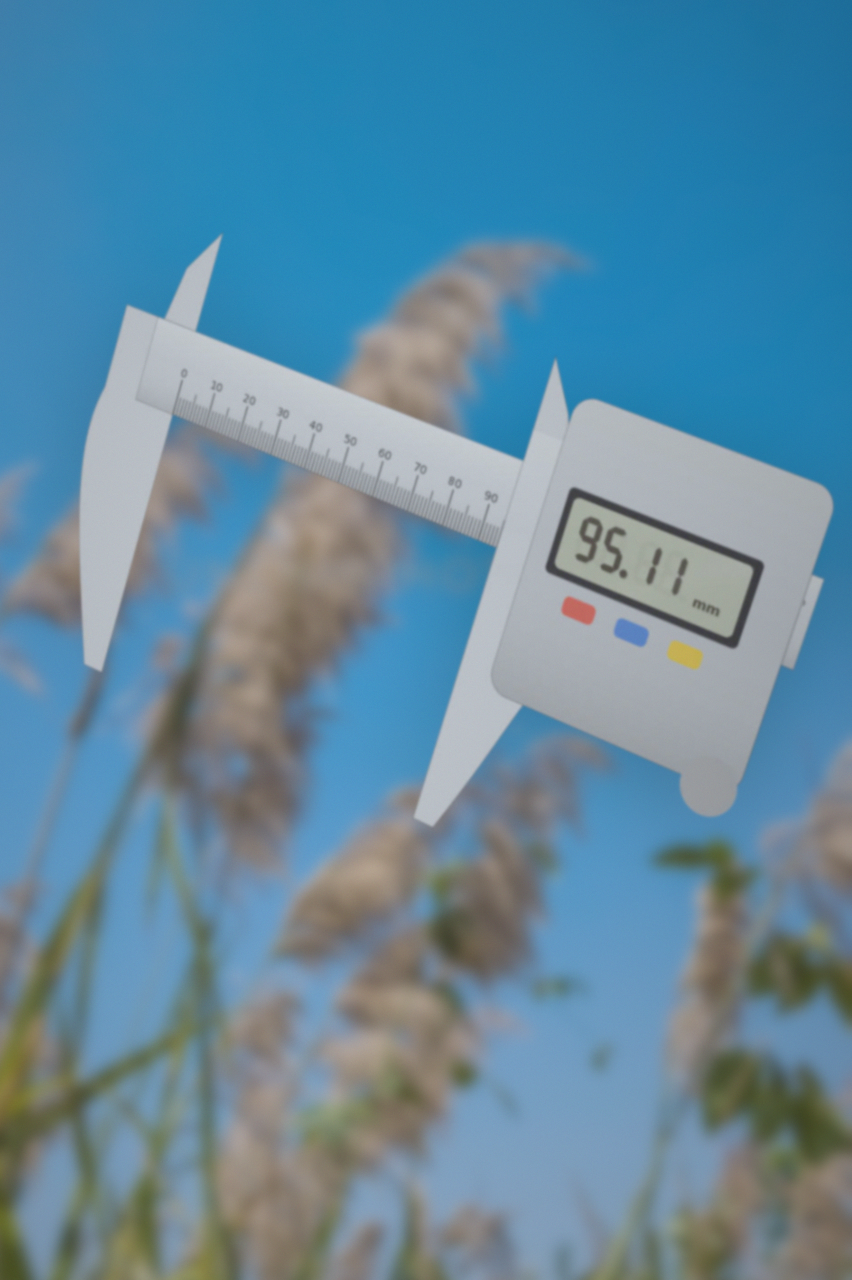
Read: {"value": 95.11, "unit": "mm"}
